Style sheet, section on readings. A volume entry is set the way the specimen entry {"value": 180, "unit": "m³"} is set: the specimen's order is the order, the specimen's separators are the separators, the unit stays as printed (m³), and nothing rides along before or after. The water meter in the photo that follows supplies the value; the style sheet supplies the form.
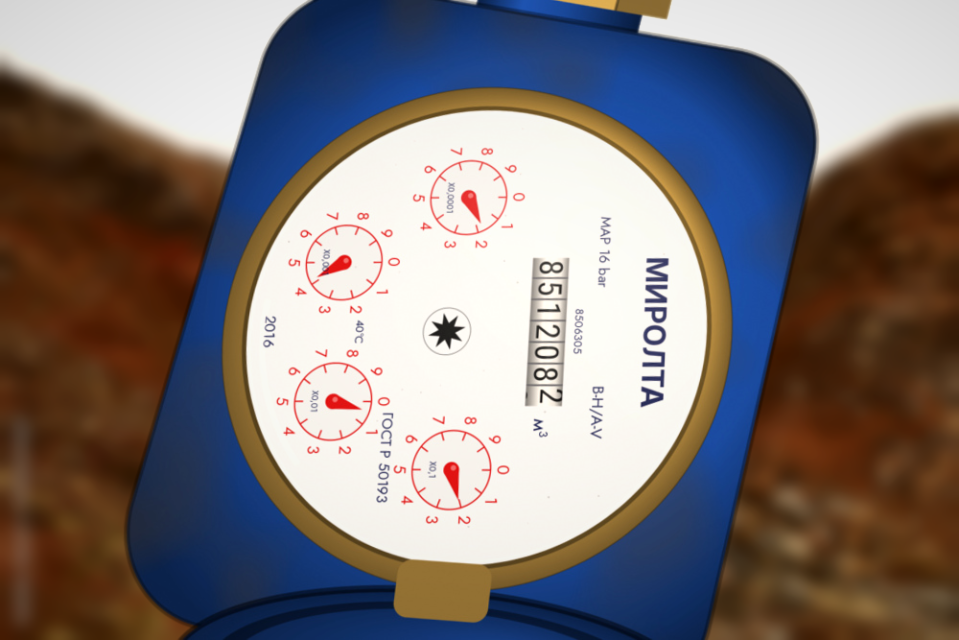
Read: {"value": 8512082.2041, "unit": "m³"}
